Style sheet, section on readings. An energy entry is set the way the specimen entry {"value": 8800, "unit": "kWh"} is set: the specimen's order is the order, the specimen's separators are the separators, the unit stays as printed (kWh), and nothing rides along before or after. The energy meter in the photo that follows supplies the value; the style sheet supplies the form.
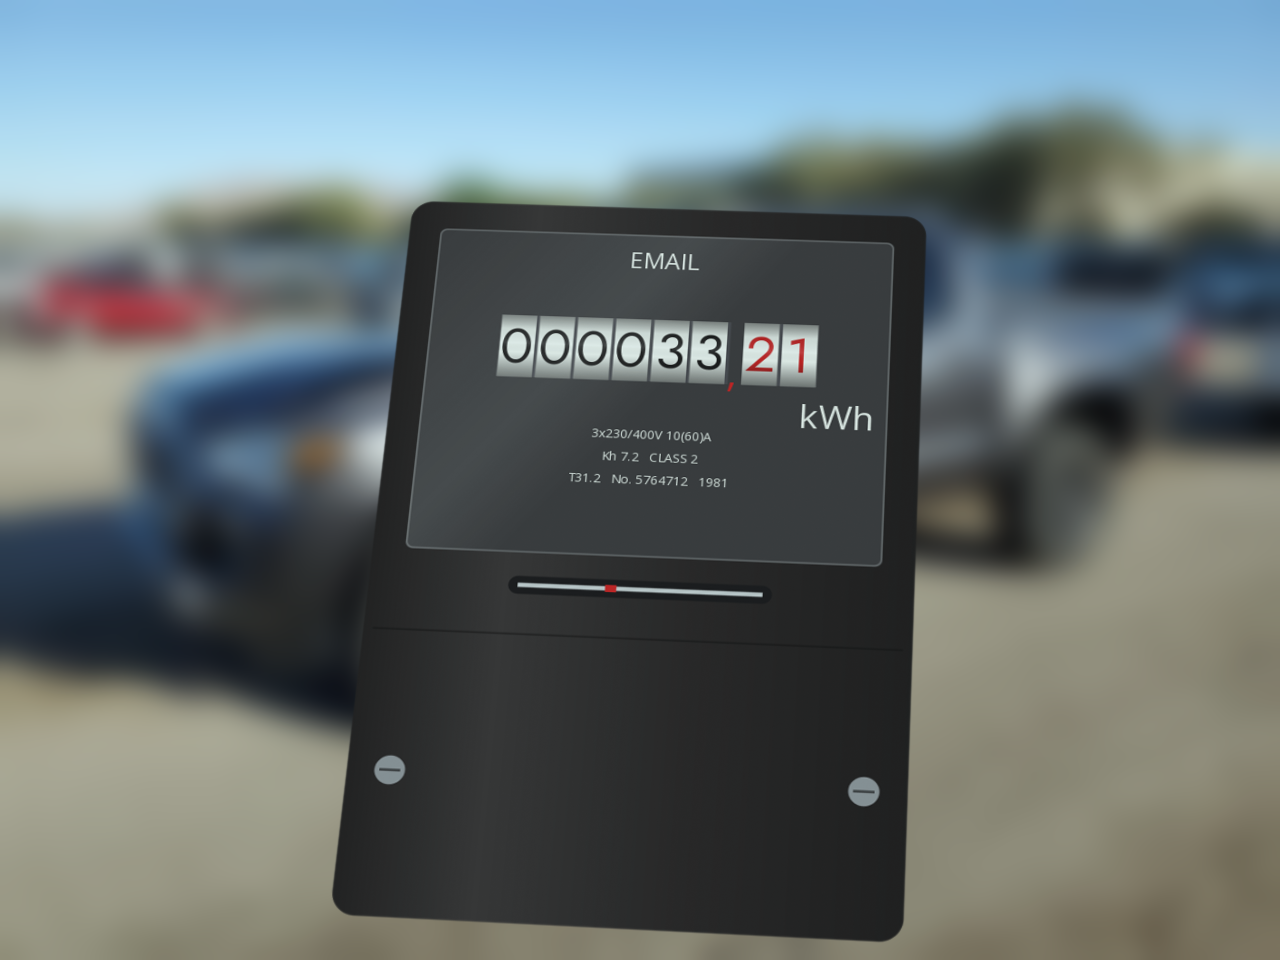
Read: {"value": 33.21, "unit": "kWh"}
